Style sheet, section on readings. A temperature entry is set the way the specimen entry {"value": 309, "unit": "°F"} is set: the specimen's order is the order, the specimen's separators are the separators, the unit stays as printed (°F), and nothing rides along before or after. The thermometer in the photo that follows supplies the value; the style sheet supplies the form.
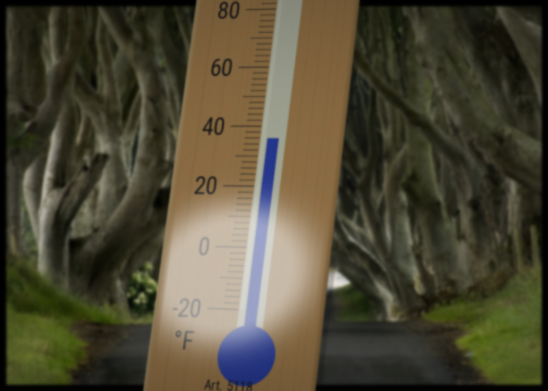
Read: {"value": 36, "unit": "°F"}
